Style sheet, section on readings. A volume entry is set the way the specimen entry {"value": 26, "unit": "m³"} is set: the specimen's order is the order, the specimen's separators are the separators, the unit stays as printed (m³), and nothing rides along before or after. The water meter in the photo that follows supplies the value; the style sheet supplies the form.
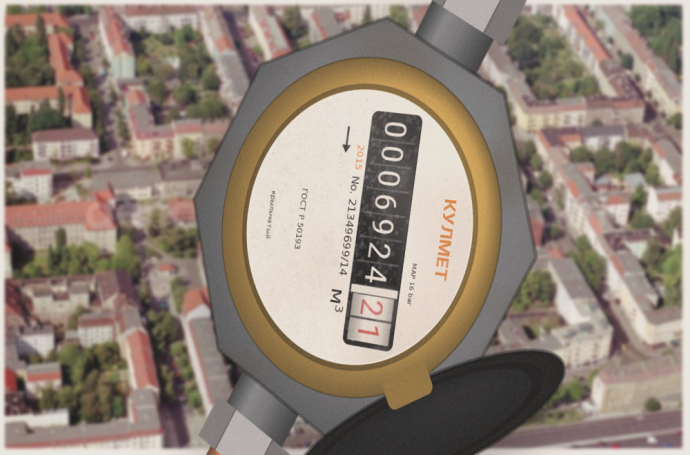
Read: {"value": 6924.21, "unit": "m³"}
